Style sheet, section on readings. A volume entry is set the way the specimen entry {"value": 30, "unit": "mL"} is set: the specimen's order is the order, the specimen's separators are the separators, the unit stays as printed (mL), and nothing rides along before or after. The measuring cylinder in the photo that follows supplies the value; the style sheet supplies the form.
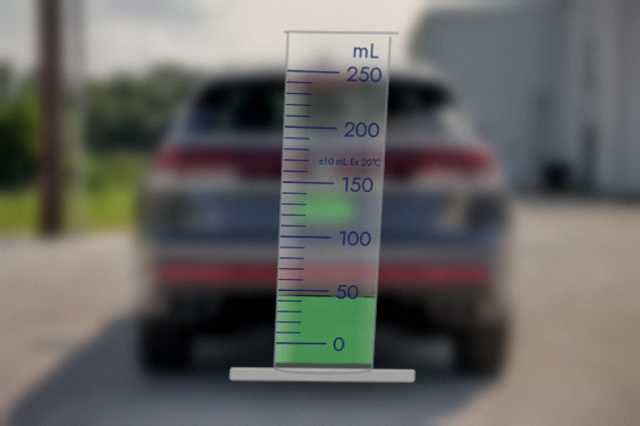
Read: {"value": 45, "unit": "mL"}
